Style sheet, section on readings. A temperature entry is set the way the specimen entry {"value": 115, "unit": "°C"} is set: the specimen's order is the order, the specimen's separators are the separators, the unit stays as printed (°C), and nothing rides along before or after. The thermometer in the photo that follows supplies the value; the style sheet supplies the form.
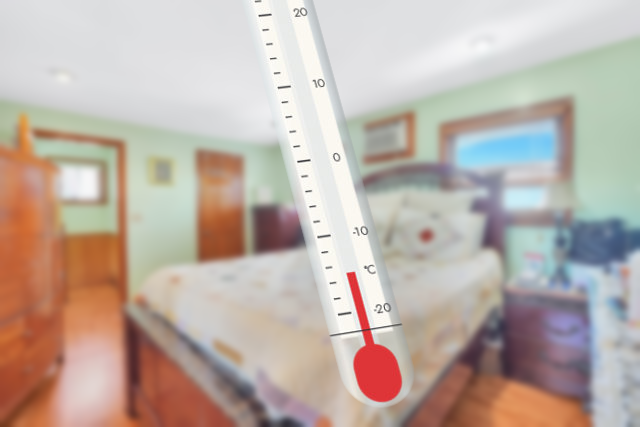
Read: {"value": -15, "unit": "°C"}
